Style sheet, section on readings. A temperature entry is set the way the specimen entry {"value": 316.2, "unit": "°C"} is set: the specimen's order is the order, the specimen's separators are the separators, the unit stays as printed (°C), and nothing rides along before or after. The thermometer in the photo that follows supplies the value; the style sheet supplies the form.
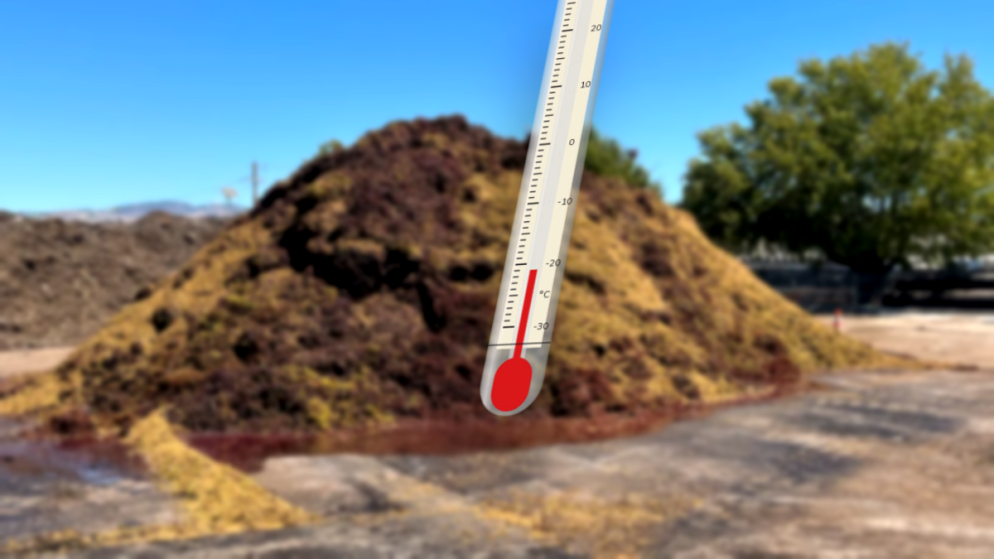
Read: {"value": -21, "unit": "°C"}
